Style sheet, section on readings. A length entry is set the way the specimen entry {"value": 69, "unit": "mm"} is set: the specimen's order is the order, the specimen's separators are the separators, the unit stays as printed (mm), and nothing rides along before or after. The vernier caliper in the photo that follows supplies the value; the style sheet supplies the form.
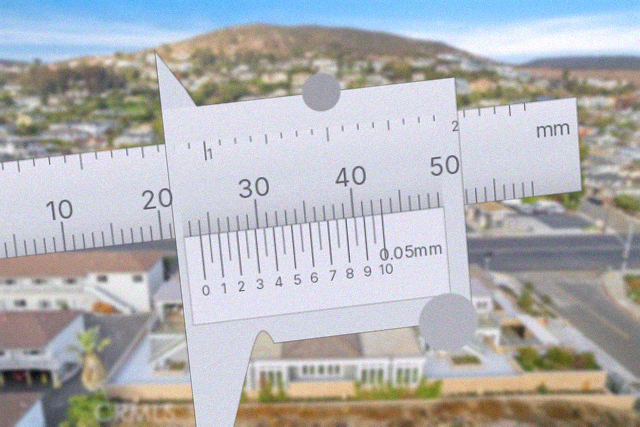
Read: {"value": 24.0, "unit": "mm"}
